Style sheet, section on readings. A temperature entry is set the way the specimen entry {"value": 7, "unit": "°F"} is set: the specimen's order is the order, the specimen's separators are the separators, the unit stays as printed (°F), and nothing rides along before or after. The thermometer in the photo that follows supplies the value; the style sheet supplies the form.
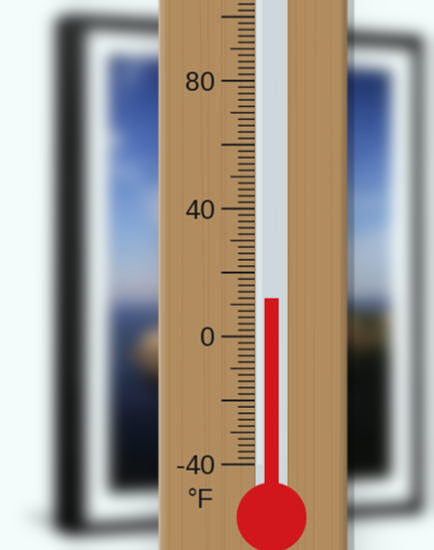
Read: {"value": 12, "unit": "°F"}
